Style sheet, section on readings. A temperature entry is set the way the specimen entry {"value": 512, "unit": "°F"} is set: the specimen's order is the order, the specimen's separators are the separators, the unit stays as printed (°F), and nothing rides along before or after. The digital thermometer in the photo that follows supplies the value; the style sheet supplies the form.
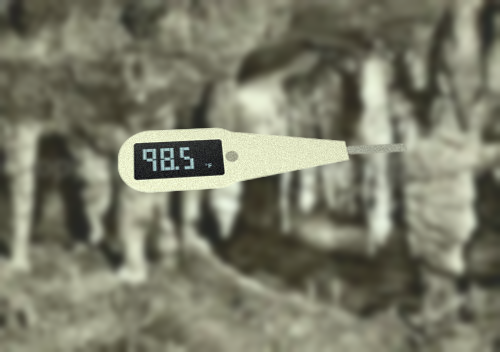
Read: {"value": 98.5, "unit": "°F"}
